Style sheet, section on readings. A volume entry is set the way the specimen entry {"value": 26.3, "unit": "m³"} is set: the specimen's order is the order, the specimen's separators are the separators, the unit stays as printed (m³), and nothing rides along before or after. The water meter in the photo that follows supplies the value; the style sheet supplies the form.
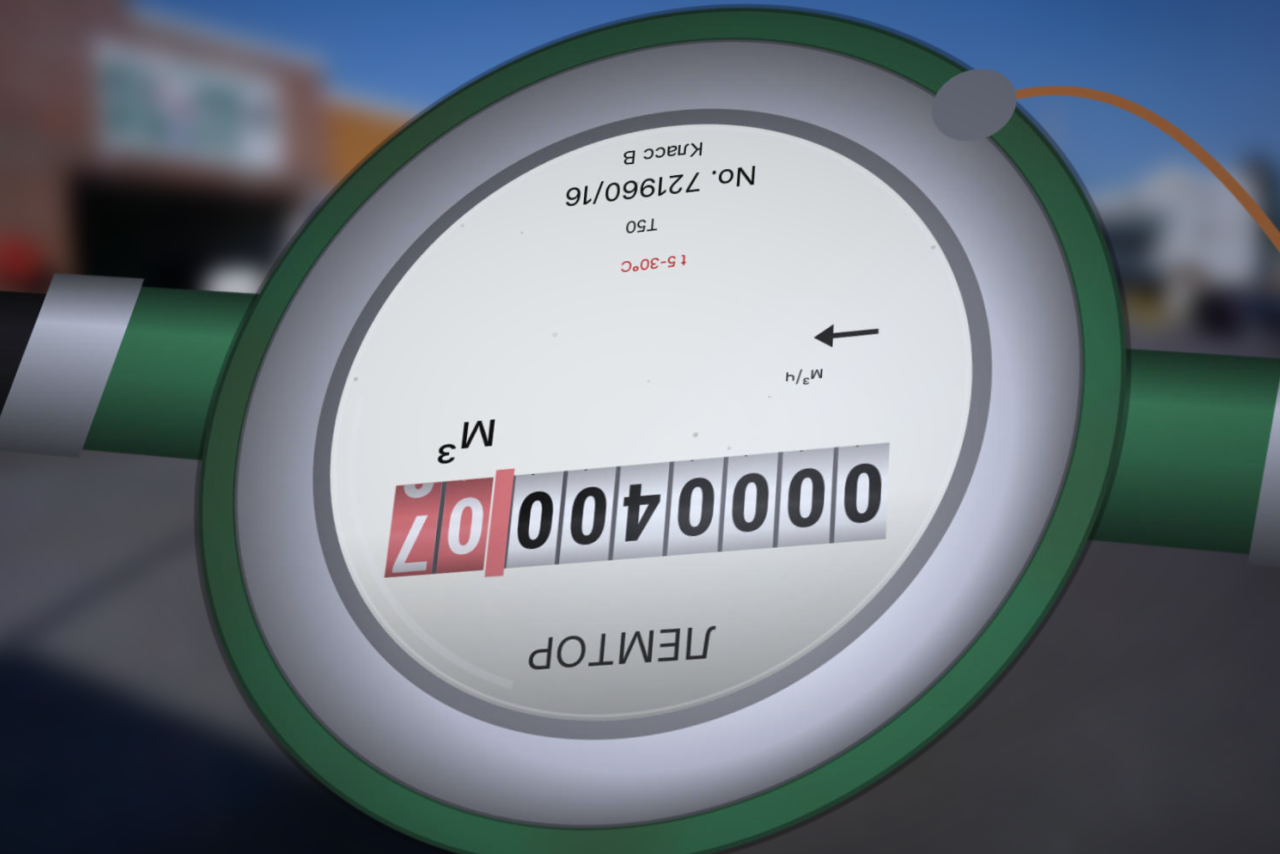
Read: {"value": 400.07, "unit": "m³"}
